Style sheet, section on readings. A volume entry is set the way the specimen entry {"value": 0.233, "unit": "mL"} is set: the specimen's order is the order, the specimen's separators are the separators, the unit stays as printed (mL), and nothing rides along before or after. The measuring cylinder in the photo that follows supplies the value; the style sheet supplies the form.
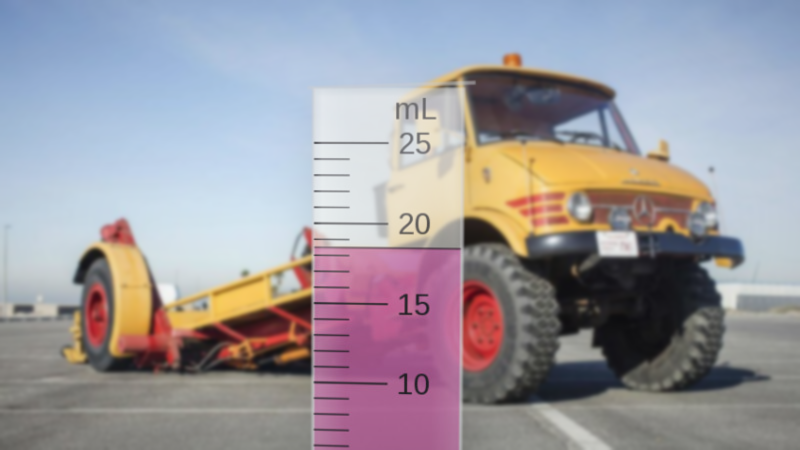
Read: {"value": 18.5, "unit": "mL"}
